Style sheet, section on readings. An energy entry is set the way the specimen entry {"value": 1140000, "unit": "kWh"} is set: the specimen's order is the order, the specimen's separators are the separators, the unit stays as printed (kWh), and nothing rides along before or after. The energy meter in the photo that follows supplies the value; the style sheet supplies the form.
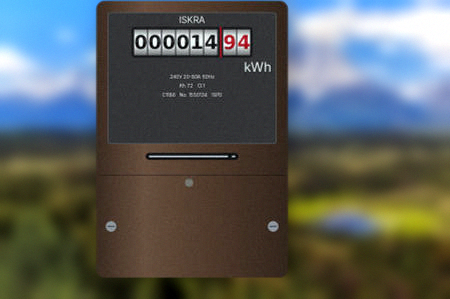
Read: {"value": 14.94, "unit": "kWh"}
